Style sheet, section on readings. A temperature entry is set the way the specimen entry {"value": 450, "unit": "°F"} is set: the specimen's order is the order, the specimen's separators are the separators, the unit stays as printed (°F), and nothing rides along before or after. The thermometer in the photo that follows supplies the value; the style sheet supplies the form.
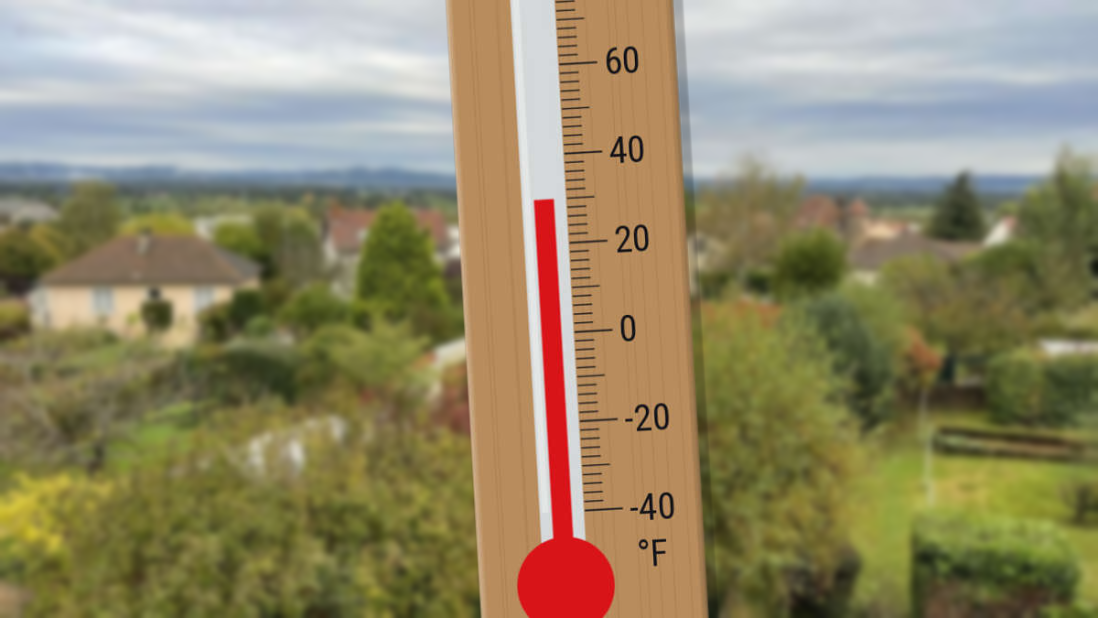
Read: {"value": 30, "unit": "°F"}
